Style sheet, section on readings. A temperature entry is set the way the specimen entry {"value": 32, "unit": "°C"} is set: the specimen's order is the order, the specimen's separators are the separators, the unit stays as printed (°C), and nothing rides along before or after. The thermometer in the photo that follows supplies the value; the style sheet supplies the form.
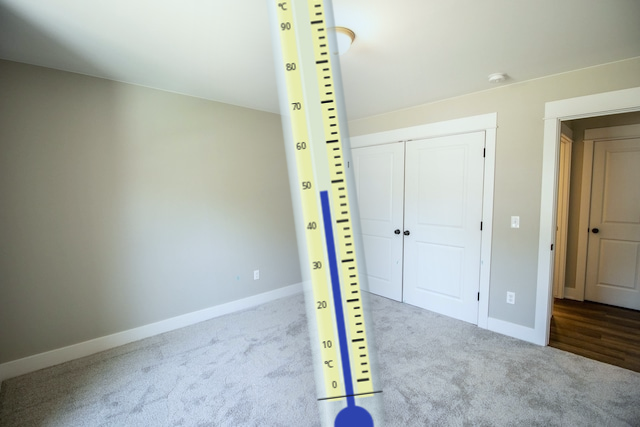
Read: {"value": 48, "unit": "°C"}
